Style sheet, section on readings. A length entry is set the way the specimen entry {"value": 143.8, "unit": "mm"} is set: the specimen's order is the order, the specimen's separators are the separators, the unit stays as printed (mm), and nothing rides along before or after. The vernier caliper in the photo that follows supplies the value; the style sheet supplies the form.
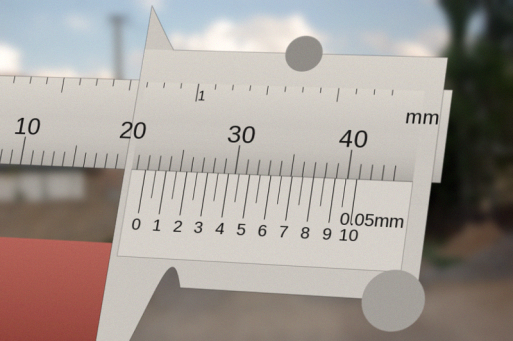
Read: {"value": 21.8, "unit": "mm"}
